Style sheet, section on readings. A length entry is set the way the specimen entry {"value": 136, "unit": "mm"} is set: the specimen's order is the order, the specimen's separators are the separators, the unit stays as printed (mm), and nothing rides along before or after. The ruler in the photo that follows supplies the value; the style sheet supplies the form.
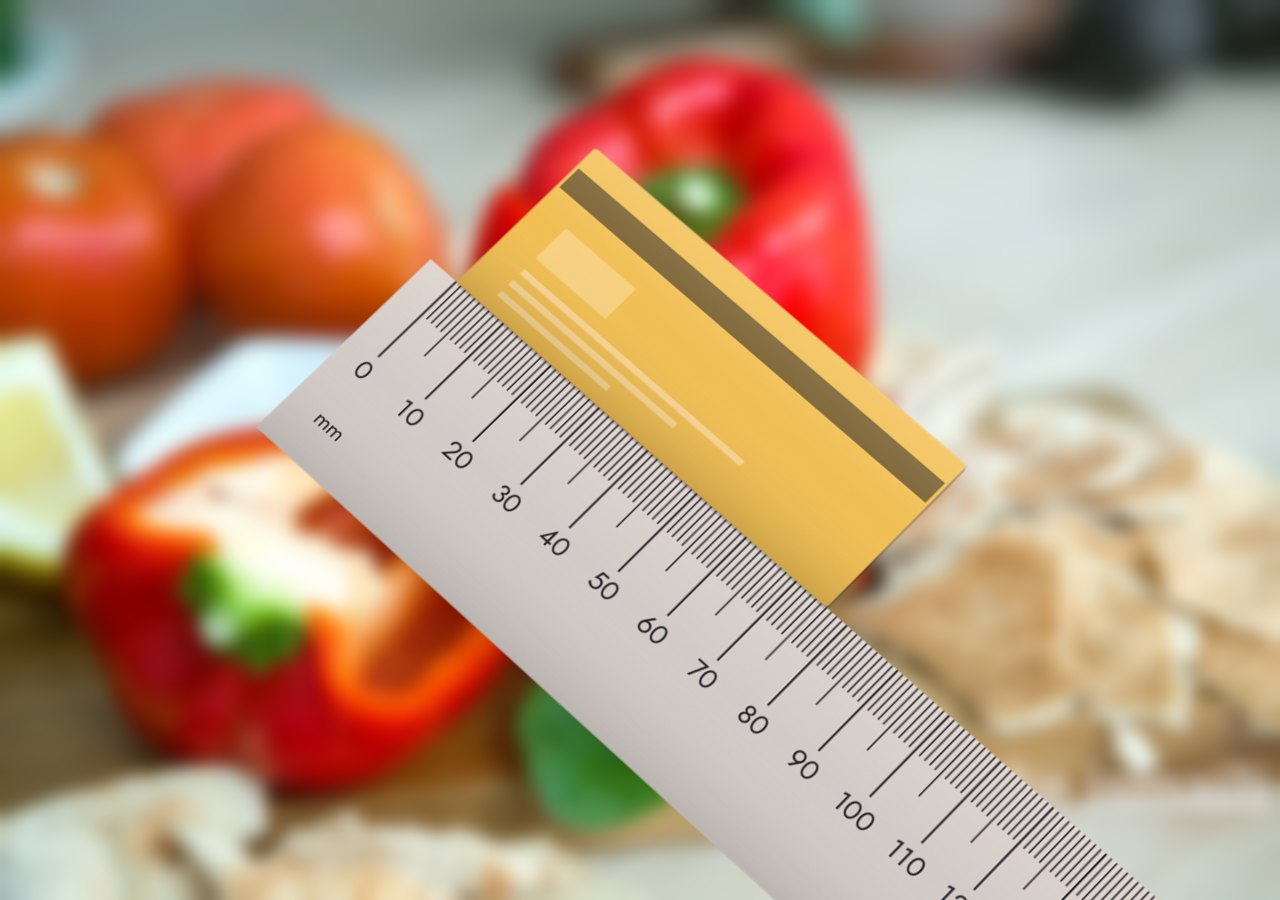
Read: {"value": 76, "unit": "mm"}
